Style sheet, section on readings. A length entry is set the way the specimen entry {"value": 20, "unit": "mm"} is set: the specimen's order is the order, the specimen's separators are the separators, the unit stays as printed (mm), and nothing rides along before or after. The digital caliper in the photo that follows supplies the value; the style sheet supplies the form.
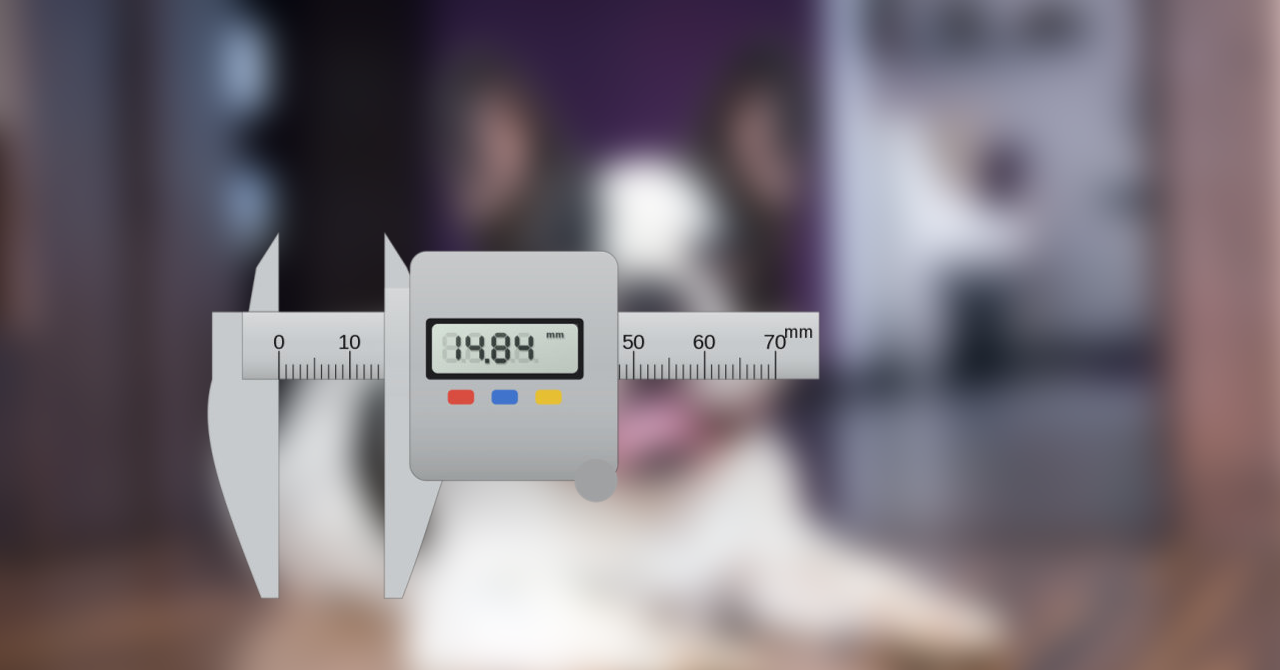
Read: {"value": 14.84, "unit": "mm"}
